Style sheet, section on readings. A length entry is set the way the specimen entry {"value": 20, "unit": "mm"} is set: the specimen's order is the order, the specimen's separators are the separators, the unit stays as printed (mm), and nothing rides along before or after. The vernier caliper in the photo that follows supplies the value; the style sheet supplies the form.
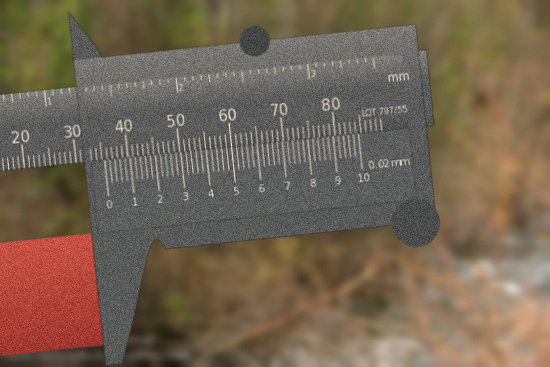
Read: {"value": 35.5, "unit": "mm"}
